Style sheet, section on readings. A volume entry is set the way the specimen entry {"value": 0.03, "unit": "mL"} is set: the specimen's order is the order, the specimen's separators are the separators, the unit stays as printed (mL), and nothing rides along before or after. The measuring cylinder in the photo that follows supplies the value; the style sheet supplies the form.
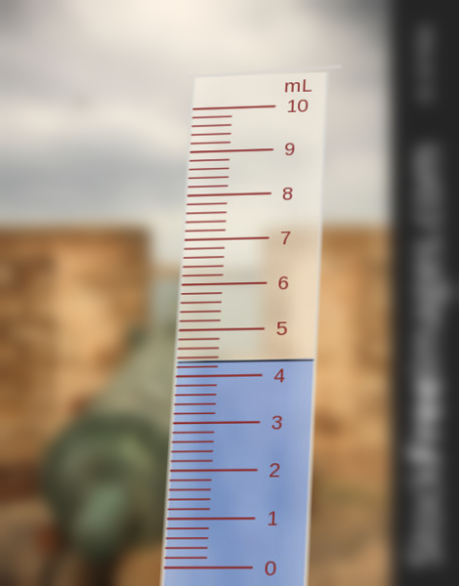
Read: {"value": 4.3, "unit": "mL"}
